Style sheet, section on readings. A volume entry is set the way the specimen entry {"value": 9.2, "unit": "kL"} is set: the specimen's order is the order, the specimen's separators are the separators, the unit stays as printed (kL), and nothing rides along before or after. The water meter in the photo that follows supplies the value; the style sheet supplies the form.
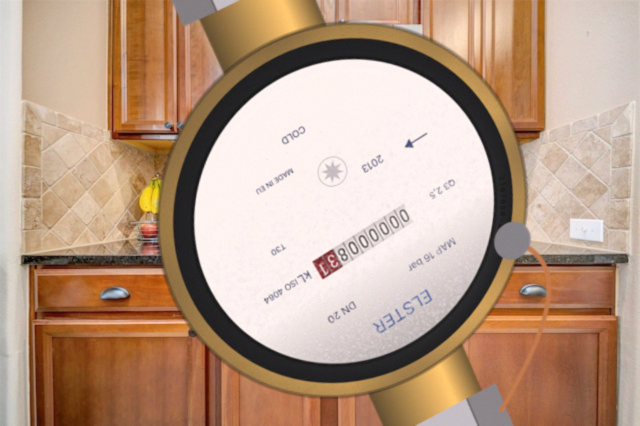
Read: {"value": 8.31, "unit": "kL"}
